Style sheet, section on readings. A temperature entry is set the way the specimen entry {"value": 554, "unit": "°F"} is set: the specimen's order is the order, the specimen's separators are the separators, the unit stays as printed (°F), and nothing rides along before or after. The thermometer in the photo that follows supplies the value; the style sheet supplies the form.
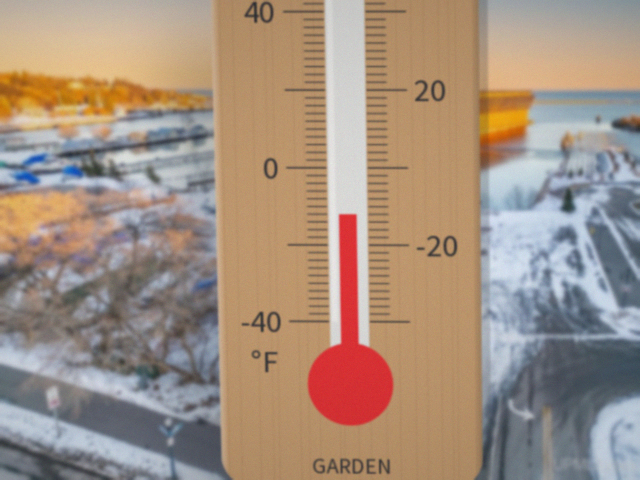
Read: {"value": -12, "unit": "°F"}
